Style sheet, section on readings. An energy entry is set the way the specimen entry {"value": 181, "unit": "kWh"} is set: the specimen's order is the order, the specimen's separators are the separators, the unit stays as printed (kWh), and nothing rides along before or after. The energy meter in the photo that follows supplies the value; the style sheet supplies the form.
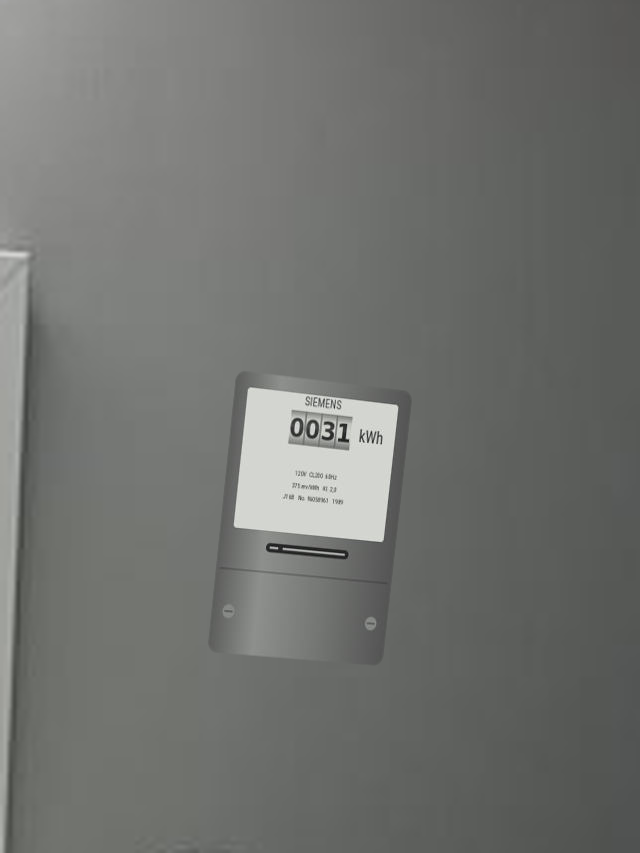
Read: {"value": 31, "unit": "kWh"}
